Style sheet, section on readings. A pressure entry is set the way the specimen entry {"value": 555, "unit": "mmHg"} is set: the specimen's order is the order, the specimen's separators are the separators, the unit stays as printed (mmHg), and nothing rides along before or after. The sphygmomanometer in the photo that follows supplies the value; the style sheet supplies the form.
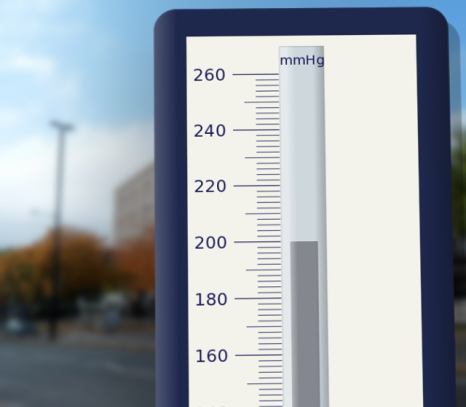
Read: {"value": 200, "unit": "mmHg"}
